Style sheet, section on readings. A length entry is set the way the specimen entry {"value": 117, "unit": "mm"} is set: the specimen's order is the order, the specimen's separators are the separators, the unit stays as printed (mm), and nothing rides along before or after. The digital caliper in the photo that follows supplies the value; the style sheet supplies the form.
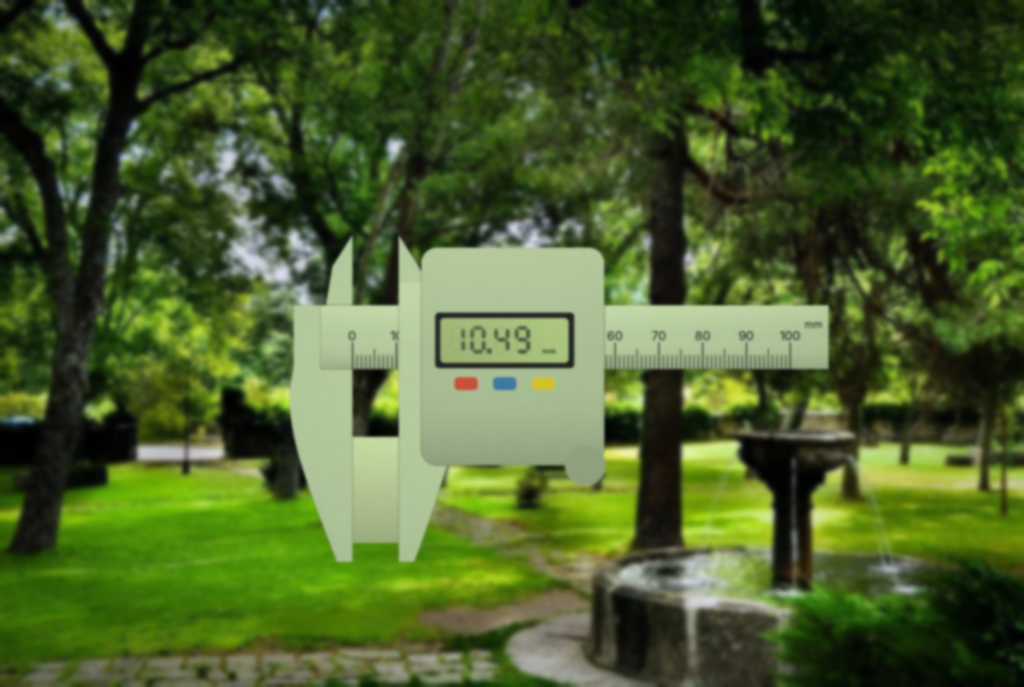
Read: {"value": 10.49, "unit": "mm"}
